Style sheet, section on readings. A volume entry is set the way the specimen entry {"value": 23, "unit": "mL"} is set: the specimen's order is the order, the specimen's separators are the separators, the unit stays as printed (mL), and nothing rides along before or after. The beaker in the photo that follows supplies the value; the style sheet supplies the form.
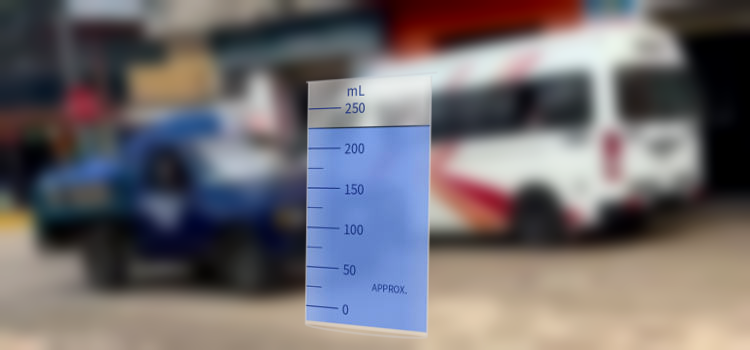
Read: {"value": 225, "unit": "mL"}
